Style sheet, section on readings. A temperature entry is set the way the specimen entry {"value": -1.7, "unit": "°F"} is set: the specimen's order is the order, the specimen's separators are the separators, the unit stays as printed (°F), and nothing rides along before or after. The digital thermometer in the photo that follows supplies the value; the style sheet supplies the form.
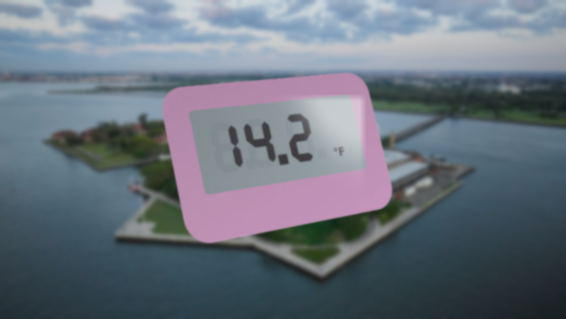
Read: {"value": 14.2, "unit": "°F"}
